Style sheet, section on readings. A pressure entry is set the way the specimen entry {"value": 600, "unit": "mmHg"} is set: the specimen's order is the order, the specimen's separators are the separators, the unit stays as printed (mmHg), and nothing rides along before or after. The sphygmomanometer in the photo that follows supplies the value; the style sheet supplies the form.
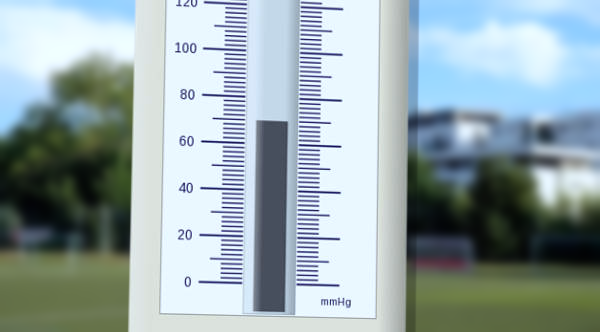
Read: {"value": 70, "unit": "mmHg"}
